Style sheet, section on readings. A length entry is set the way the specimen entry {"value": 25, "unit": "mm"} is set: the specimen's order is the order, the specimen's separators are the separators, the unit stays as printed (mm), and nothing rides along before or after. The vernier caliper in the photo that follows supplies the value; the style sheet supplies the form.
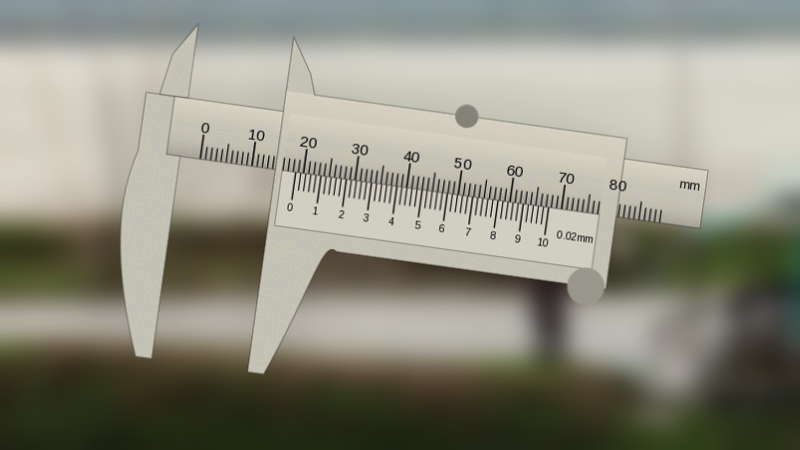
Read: {"value": 18.5, "unit": "mm"}
